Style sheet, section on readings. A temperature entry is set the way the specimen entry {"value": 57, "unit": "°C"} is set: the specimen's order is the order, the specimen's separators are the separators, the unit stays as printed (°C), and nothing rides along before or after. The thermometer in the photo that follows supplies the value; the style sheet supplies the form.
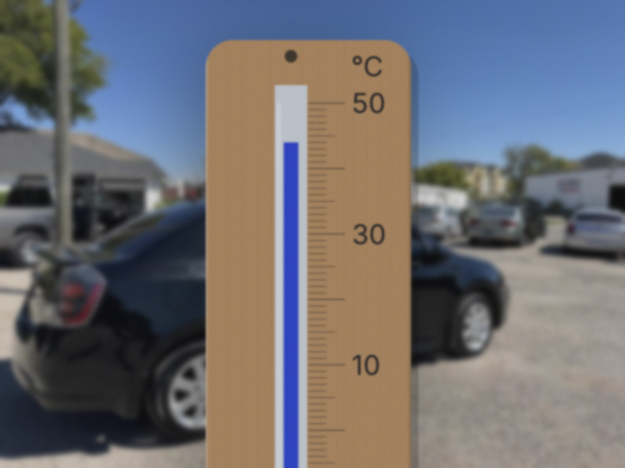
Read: {"value": 44, "unit": "°C"}
